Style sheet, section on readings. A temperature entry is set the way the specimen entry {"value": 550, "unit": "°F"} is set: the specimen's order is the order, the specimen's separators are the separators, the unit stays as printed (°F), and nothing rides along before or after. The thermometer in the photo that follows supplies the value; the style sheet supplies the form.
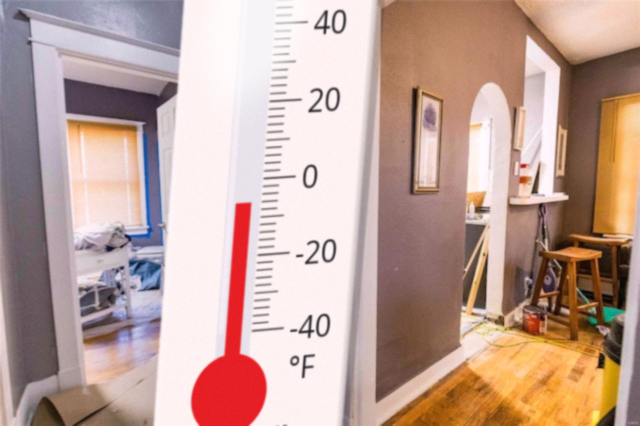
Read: {"value": -6, "unit": "°F"}
